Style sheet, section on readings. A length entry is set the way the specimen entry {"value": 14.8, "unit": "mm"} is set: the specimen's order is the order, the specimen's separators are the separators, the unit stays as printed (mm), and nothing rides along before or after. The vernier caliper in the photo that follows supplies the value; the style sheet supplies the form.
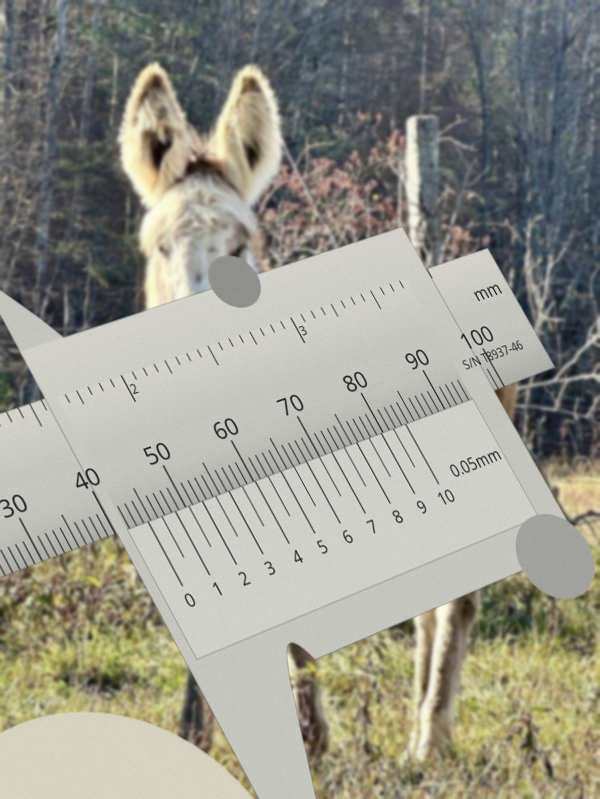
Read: {"value": 44.6, "unit": "mm"}
